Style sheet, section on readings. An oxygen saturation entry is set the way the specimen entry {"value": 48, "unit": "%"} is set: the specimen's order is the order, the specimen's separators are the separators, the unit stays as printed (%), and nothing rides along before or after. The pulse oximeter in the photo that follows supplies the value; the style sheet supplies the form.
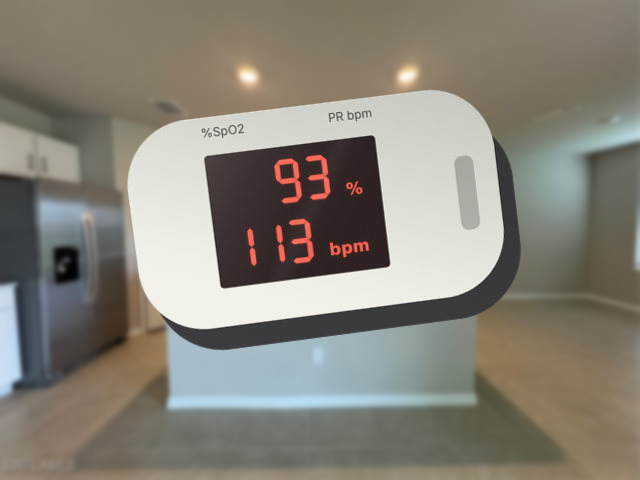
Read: {"value": 93, "unit": "%"}
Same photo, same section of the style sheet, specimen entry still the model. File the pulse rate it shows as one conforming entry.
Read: {"value": 113, "unit": "bpm"}
